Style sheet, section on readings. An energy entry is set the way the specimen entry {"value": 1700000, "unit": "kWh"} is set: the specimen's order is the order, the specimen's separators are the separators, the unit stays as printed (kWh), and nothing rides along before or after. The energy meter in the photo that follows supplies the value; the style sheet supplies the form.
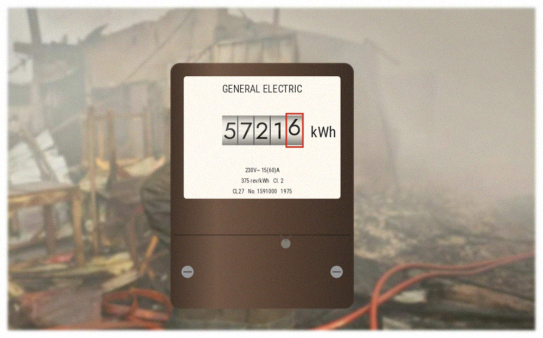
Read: {"value": 5721.6, "unit": "kWh"}
